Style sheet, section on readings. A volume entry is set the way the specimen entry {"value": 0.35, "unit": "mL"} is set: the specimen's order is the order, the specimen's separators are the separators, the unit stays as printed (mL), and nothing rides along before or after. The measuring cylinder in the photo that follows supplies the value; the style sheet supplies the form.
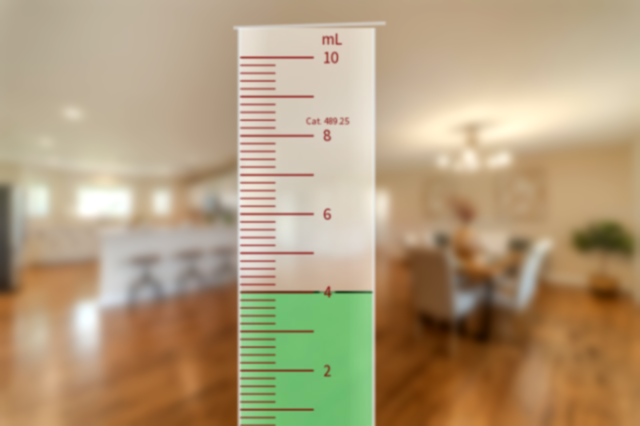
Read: {"value": 4, "unit": "mL"}
